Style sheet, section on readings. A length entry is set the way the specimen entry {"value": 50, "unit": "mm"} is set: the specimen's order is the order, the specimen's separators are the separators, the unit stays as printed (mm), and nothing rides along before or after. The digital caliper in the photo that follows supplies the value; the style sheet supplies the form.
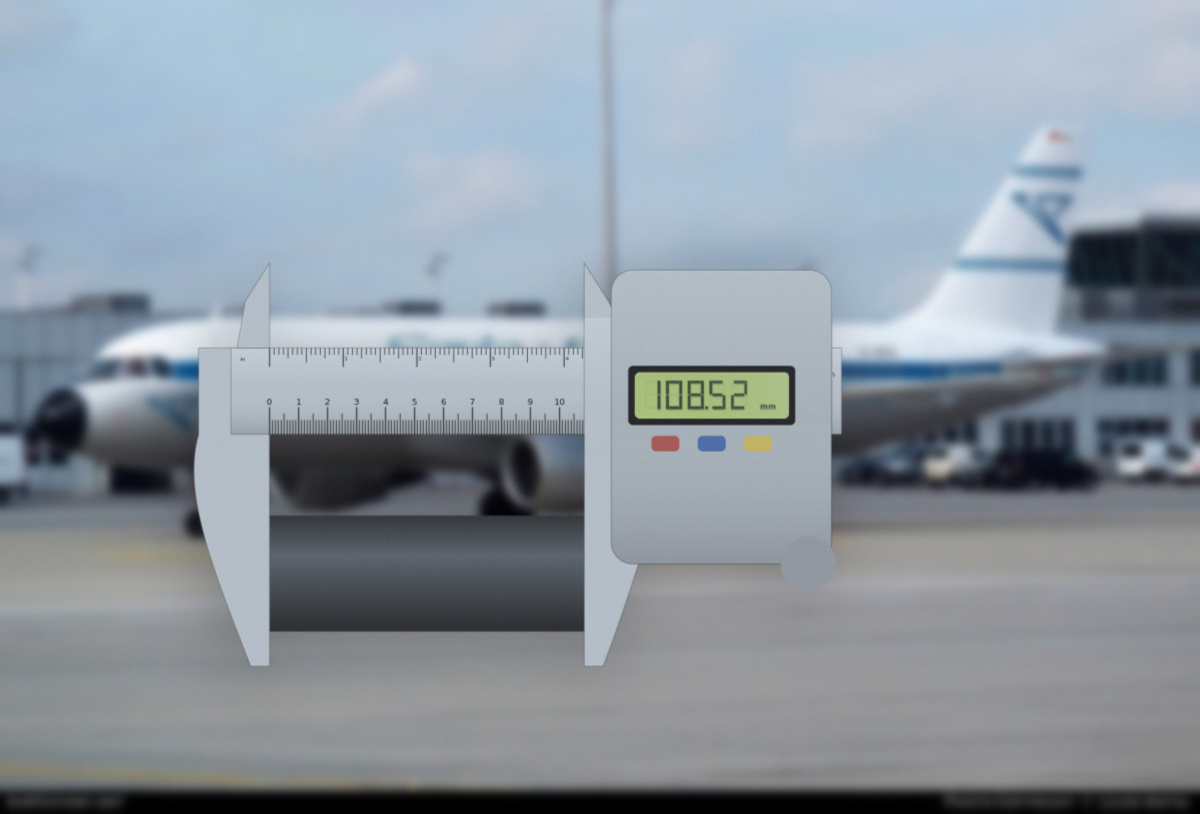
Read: {"value": 108.52, "unit": "mm"}
